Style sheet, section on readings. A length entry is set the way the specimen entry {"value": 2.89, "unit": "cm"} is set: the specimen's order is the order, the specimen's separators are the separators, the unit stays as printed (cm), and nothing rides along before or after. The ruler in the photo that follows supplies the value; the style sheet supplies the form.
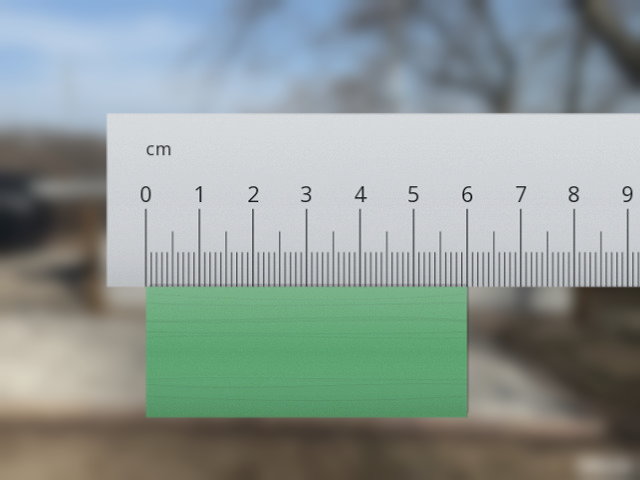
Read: {"value": 6, "unit": "cm"}
